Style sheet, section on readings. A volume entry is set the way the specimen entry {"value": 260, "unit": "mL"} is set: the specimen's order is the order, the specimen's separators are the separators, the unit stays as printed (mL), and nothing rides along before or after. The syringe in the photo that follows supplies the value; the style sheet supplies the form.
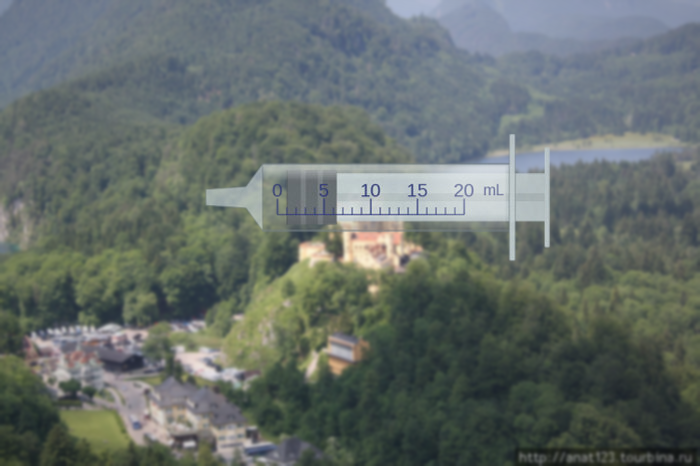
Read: {"value": 1, "unit": "mL"}
